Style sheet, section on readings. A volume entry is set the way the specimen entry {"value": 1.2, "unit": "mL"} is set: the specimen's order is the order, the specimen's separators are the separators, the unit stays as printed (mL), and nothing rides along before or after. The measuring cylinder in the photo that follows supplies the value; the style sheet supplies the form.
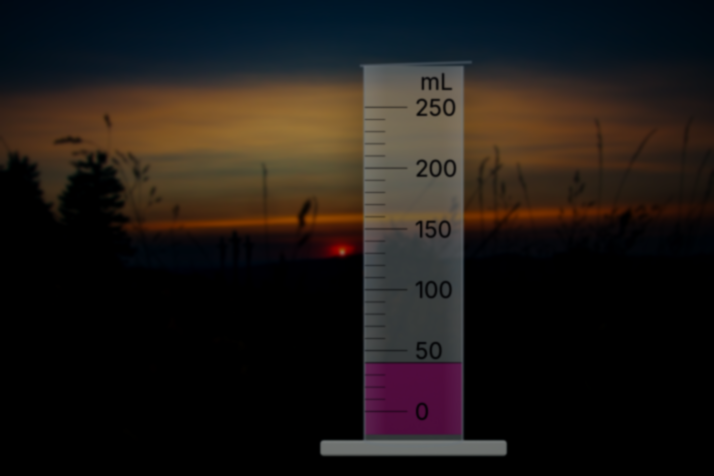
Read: {"value": 40, "unit": "mL"}
